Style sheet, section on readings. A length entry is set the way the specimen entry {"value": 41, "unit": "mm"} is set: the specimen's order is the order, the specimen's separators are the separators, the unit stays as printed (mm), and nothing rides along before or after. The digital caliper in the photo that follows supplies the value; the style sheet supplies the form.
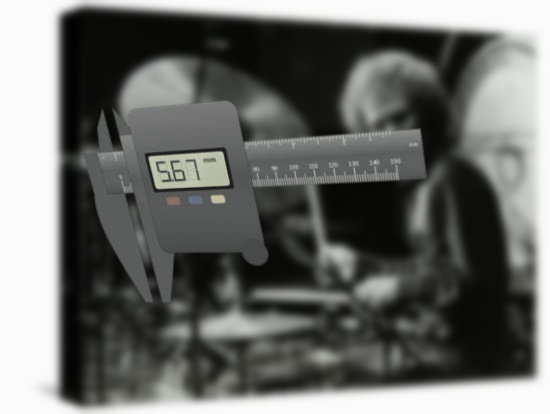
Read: {"value": 5.67, "unit": "mm"}
